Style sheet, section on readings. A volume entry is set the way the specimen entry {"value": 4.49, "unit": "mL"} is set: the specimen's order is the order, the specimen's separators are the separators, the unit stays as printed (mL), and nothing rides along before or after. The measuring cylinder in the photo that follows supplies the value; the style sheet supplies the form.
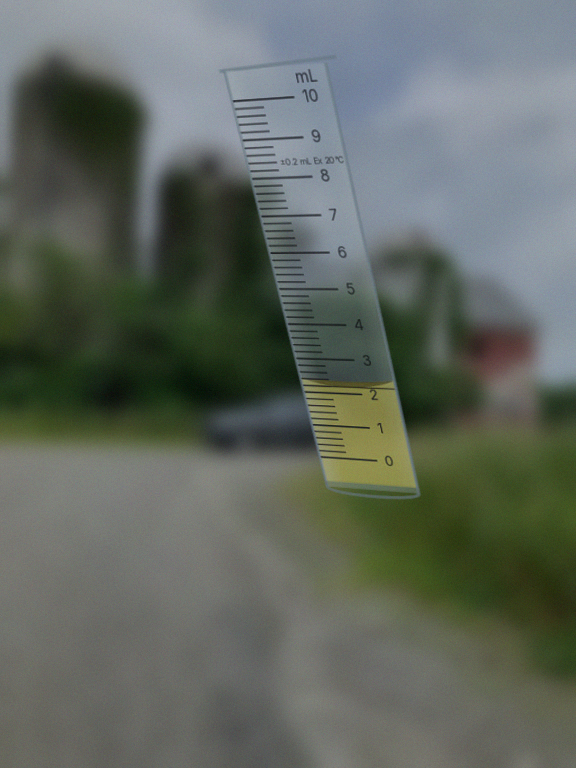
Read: {"value": 2.2, "unit": "mL"}
